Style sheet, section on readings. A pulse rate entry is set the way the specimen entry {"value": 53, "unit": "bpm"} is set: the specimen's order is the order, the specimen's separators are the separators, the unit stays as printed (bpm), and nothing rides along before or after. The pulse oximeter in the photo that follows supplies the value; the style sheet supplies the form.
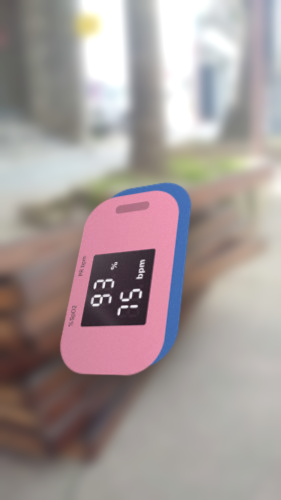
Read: {"value": 75, "unit": "bpm"}
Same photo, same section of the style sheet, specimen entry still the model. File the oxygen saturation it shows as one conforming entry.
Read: {"value": 93, "unit": "%"}
